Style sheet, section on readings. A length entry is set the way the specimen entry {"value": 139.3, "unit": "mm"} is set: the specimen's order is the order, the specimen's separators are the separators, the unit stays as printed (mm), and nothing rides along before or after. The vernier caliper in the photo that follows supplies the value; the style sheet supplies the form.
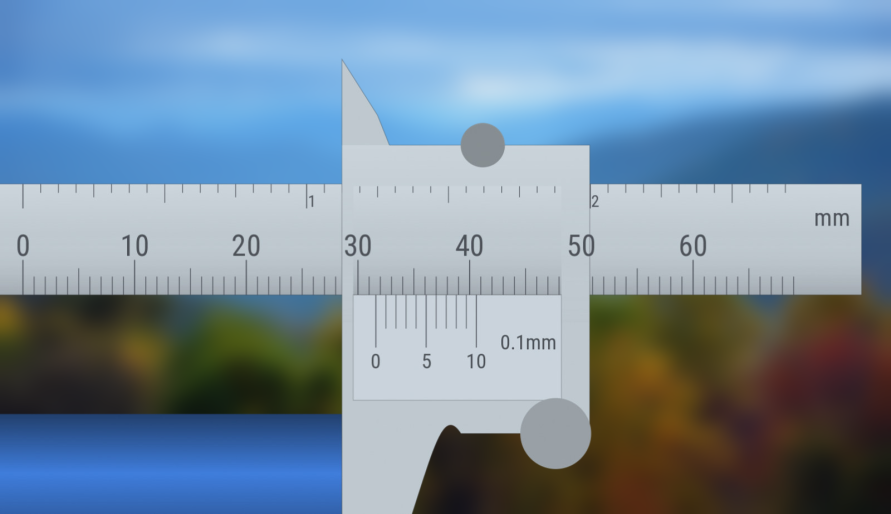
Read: {"value": 31.6, "unit": "mm"}
